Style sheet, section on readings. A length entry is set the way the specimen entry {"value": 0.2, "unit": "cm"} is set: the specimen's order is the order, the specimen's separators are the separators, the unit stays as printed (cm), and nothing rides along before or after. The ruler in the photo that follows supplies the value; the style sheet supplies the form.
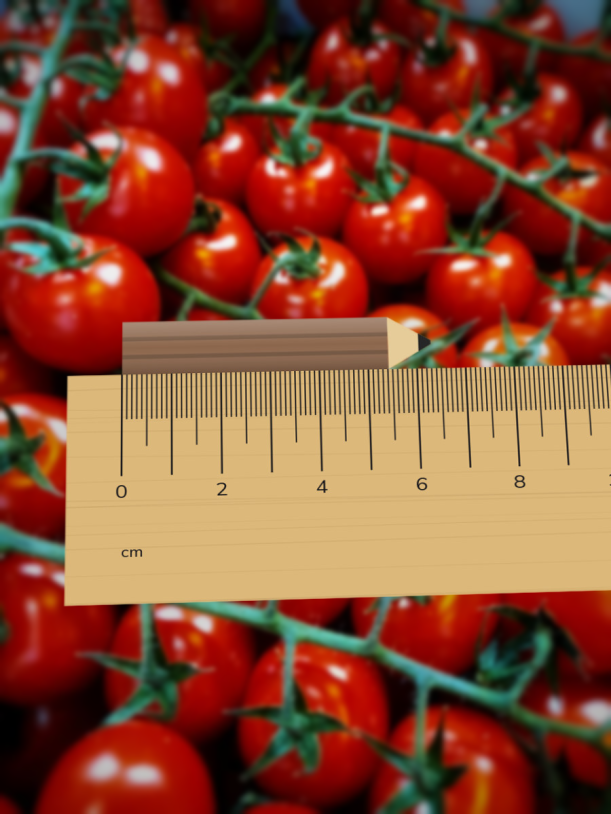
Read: {"value": 6.3, "unit": "cm"}
